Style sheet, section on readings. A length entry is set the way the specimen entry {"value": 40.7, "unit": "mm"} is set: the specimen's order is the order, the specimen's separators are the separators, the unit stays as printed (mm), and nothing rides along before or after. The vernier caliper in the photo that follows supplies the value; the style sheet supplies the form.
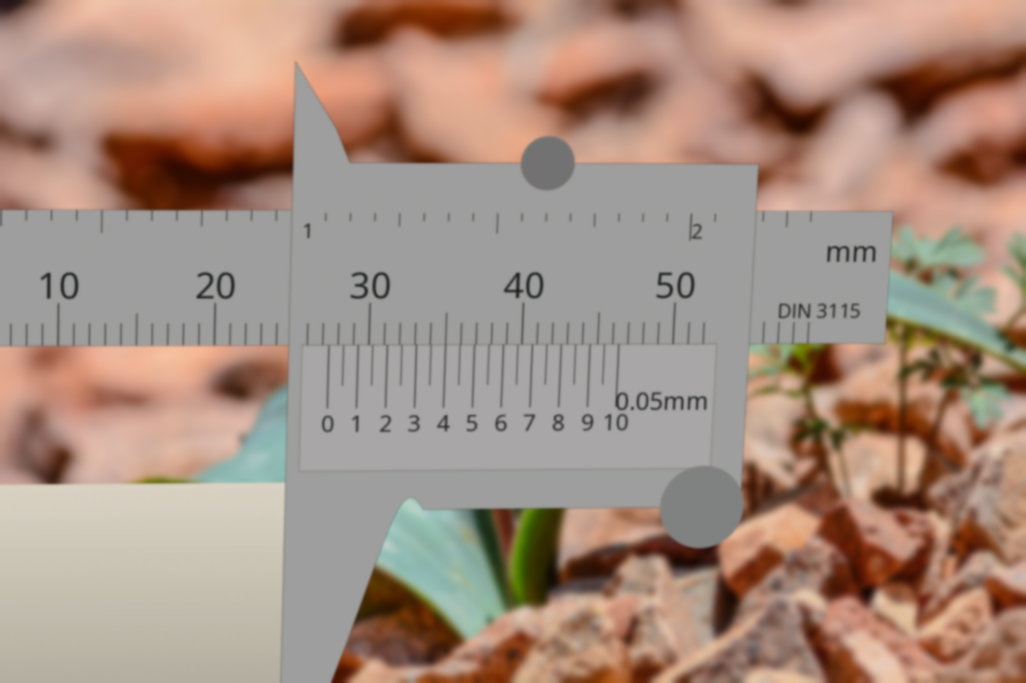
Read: {"value": 27.4, "unit": "mm"}
